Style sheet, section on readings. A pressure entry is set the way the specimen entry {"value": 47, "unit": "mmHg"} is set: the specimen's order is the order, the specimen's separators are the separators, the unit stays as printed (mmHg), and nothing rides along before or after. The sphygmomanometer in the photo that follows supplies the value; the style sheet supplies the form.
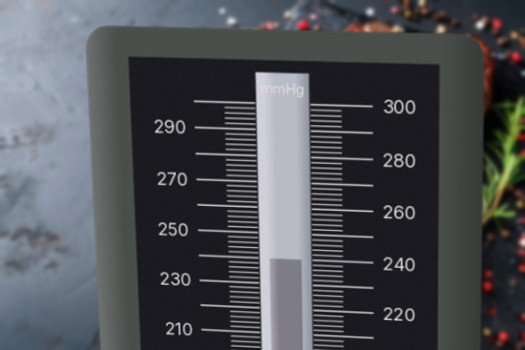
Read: {"value": 240, "unit": "mmHg"}
